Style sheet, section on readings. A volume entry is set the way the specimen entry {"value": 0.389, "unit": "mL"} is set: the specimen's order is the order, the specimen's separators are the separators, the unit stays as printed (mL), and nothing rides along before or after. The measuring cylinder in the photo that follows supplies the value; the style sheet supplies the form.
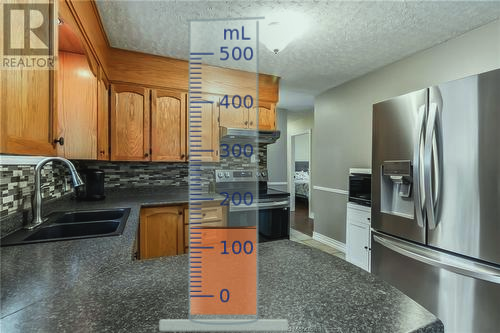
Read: {"value": 140, "unit": "mL"}
